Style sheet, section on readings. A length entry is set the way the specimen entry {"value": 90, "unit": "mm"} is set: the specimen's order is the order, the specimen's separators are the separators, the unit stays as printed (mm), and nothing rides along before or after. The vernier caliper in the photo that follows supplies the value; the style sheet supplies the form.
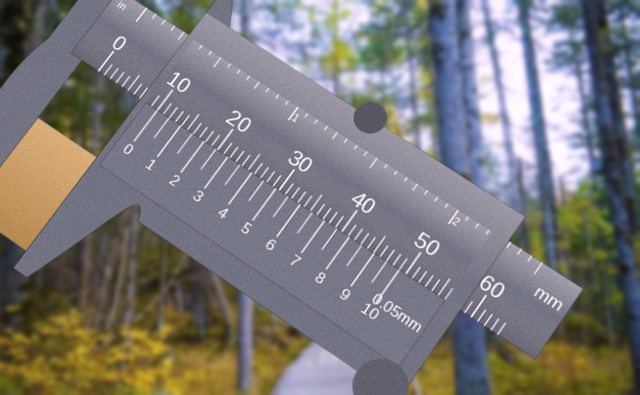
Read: {"value": 10.0, "unit": "mm"}
